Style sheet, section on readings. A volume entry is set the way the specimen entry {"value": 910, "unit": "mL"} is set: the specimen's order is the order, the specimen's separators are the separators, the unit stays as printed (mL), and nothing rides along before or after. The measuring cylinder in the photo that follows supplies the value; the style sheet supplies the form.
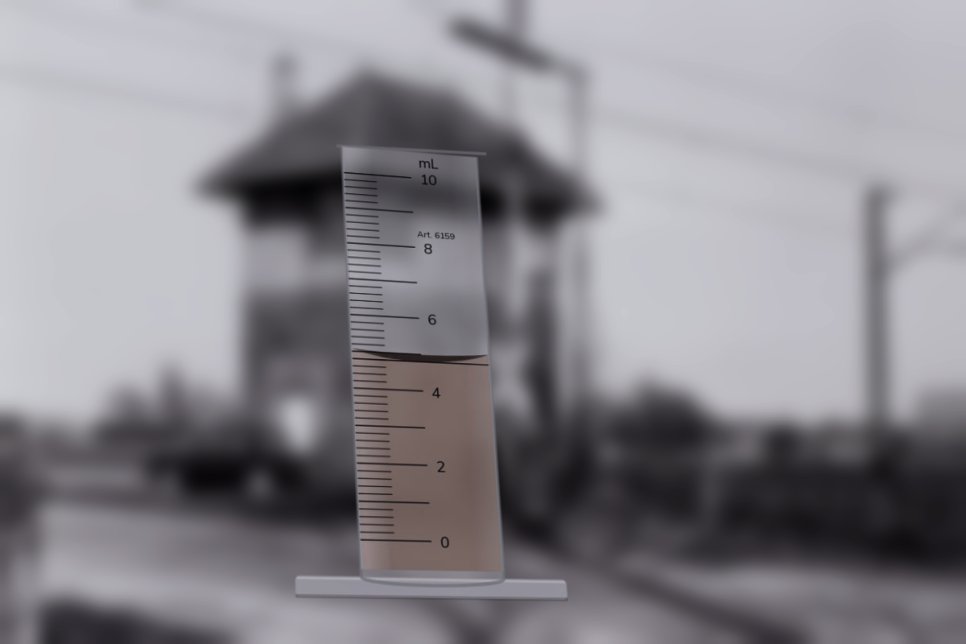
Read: {"value": 4.8, "unit": "mL"}
